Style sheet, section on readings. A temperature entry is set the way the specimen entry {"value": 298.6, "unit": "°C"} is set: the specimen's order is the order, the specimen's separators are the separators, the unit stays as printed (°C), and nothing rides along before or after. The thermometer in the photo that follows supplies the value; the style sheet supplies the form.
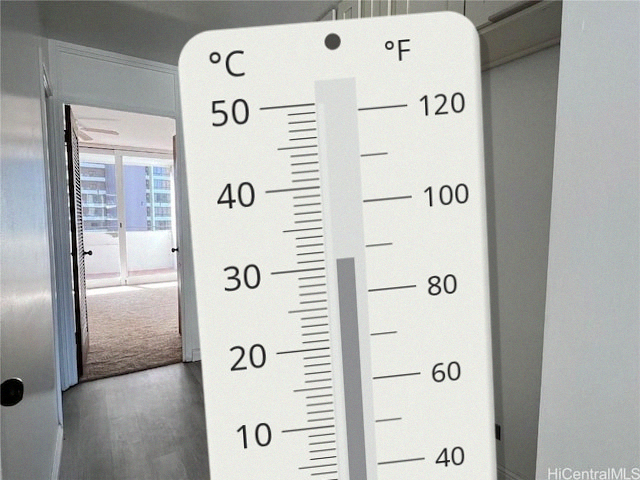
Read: {"value": 31, "unit": "°C"}
